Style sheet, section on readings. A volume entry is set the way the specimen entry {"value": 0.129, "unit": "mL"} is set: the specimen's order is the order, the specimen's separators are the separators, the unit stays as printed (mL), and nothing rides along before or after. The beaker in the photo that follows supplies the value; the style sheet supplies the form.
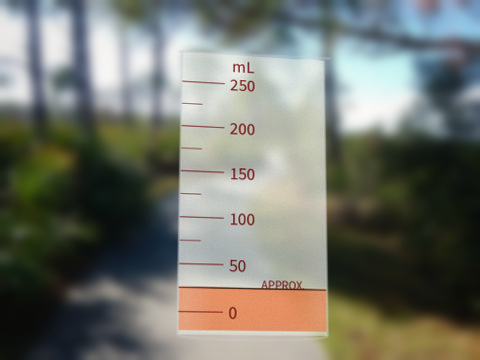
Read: {"value": 25, "unit": "mL"}
